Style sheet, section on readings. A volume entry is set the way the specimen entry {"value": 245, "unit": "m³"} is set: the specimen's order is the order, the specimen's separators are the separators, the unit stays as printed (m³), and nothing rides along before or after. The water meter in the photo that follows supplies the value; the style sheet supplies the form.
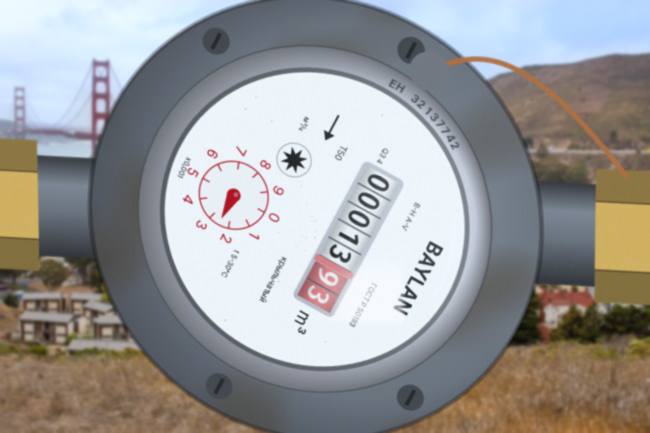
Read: {"value": 13.932, "unit": "m³"}
